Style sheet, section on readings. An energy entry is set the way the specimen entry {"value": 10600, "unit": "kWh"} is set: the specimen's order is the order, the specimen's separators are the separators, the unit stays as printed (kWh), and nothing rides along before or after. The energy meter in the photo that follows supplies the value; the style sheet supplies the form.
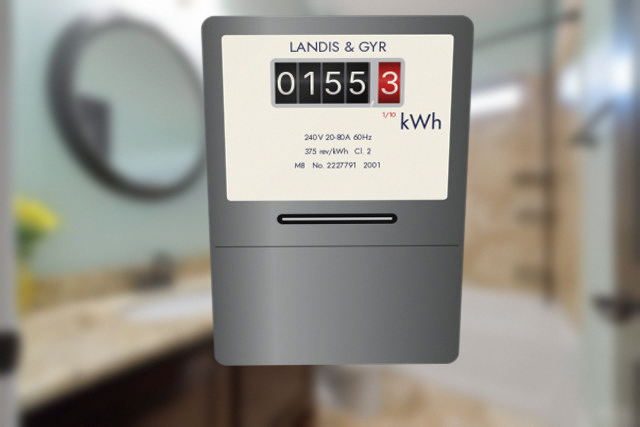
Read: {"value": 155.3, "unit": "kWh"}
